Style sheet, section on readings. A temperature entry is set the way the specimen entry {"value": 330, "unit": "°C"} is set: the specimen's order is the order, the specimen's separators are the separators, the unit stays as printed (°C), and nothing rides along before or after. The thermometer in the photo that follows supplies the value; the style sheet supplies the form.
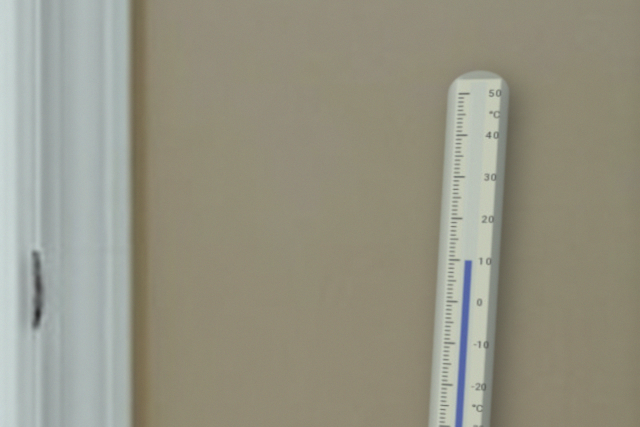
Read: {"value": 10, "unit": "°C"}
